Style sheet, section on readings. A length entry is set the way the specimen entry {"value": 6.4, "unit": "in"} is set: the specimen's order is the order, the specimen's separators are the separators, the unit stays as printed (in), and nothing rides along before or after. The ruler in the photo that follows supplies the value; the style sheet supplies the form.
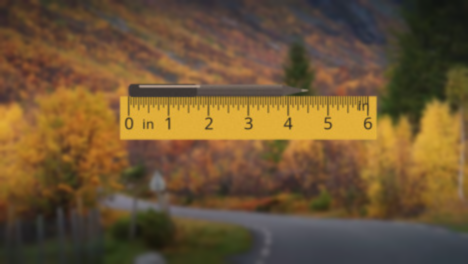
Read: {"value": 4.5, "unit": "in"}
